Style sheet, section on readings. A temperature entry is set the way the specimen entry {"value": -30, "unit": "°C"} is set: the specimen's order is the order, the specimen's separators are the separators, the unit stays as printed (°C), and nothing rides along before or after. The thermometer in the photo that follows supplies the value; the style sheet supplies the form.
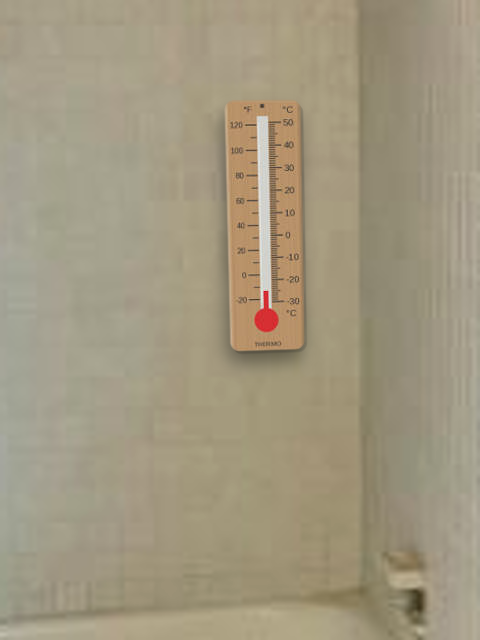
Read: {"value": -25, "unit": "°C"}
